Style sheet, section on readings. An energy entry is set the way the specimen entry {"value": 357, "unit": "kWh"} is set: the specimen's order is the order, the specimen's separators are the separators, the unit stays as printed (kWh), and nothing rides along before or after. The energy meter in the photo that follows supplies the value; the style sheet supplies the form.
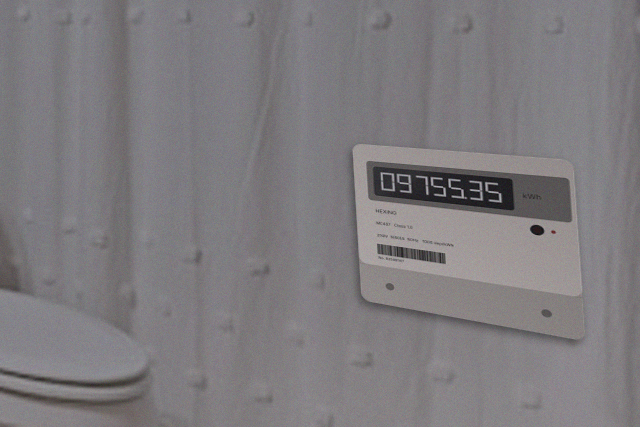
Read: {"value": 9755.35, "unit": "kWh"}
